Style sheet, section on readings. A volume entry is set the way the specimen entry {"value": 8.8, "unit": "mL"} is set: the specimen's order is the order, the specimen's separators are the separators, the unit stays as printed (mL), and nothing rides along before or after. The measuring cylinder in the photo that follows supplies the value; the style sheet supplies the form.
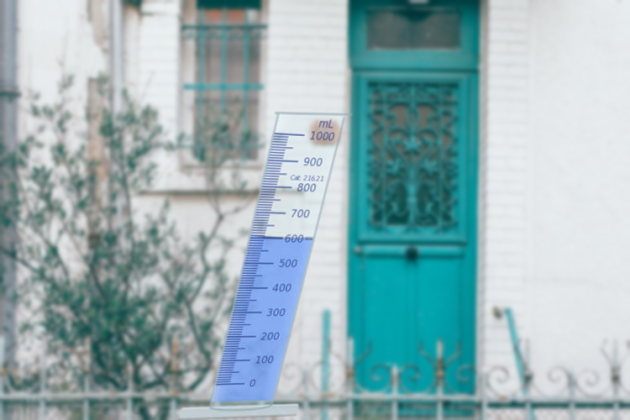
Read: {"value": 600, "unit": "mL"}
